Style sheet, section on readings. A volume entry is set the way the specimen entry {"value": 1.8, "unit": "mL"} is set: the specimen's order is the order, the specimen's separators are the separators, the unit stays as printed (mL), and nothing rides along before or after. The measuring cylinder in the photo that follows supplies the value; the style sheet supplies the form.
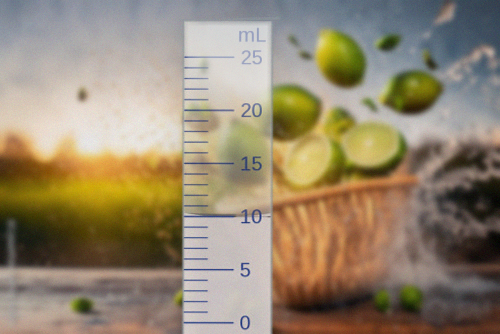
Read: {"value": 10, "unit": "mL"}
